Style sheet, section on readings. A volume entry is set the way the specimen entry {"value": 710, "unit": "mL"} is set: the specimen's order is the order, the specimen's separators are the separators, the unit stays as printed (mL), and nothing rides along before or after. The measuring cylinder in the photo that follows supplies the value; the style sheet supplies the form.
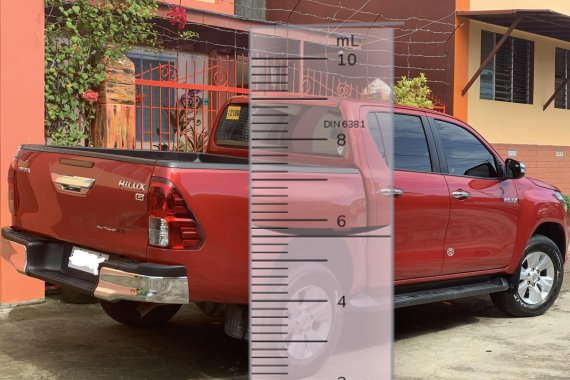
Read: {"value": 5.6, "unit": "mL"}
